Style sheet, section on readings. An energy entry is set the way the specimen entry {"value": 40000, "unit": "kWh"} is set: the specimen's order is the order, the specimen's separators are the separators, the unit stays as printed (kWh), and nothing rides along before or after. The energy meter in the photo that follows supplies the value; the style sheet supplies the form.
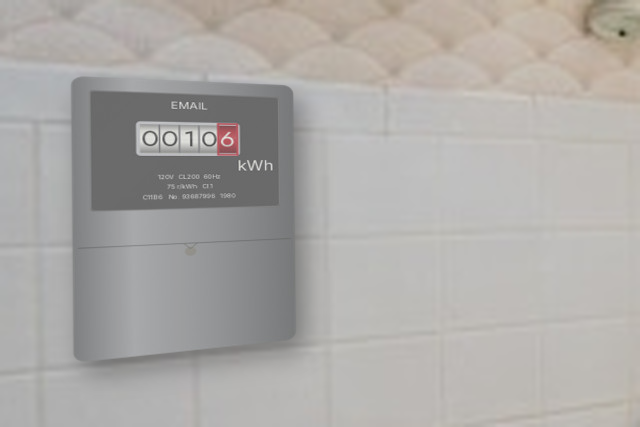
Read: {"value": 10.6, "unit": "kWh"}
